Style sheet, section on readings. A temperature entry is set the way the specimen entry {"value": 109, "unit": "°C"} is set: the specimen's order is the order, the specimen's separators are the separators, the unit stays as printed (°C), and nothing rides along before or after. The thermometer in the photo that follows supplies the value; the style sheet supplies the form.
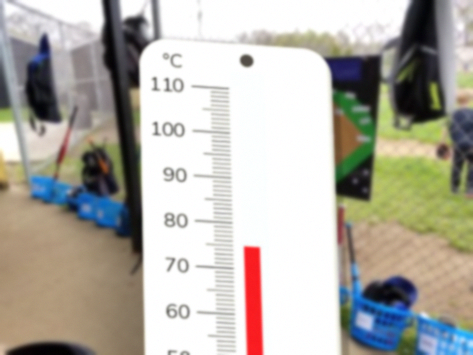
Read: {"value": 75, "unit": "°C"}
